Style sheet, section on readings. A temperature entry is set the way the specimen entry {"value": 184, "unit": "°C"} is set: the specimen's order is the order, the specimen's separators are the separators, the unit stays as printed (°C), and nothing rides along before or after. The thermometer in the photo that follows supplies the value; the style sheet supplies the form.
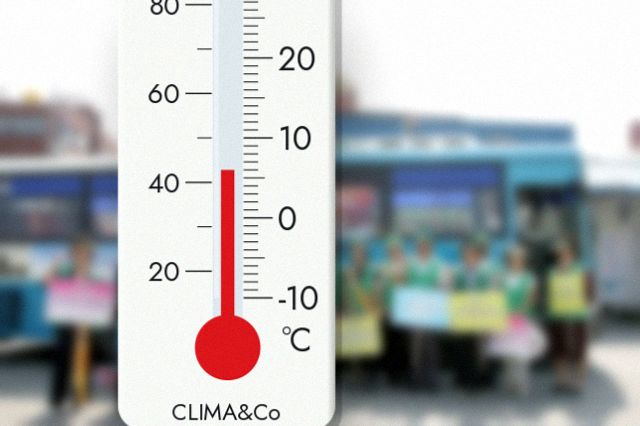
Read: {"value": 6, "unit": "°C"}
